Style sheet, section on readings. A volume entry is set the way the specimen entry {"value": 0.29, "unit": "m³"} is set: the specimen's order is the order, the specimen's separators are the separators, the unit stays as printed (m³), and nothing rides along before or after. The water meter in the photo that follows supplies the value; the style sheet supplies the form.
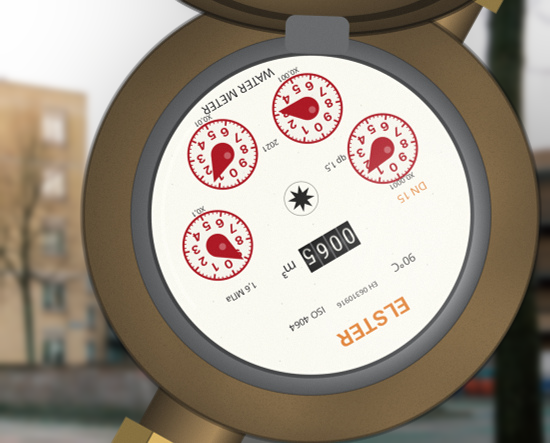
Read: {"value": 64.9131, "unit": "m³"}
